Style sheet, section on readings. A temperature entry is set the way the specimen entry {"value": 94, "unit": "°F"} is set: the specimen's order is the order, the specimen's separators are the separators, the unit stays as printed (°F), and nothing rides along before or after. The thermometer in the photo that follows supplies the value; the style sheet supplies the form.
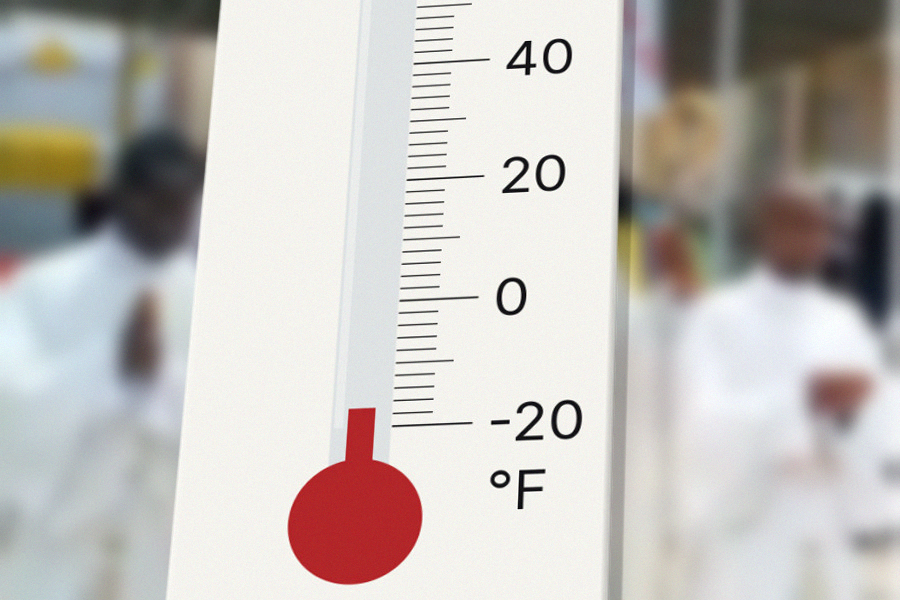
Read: {"value": -17, "unit": "°F"}
